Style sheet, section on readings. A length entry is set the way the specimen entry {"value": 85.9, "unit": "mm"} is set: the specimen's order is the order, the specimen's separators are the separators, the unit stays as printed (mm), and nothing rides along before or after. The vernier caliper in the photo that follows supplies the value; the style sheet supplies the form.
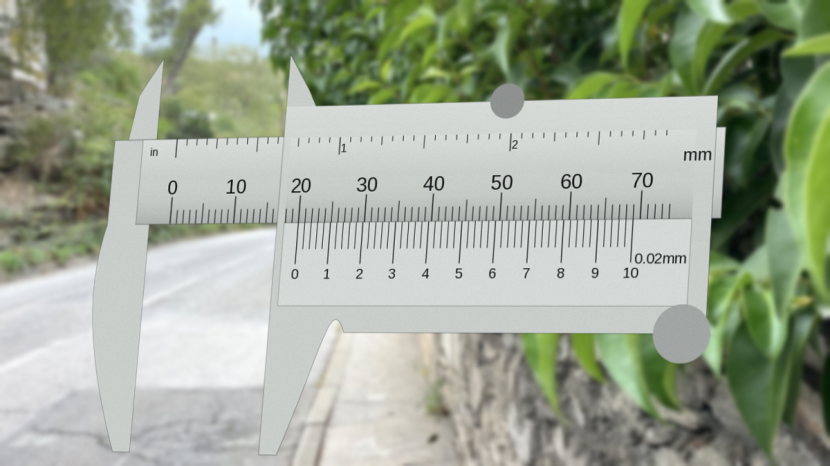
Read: {"value": 20.0, "unit": "mm"}
